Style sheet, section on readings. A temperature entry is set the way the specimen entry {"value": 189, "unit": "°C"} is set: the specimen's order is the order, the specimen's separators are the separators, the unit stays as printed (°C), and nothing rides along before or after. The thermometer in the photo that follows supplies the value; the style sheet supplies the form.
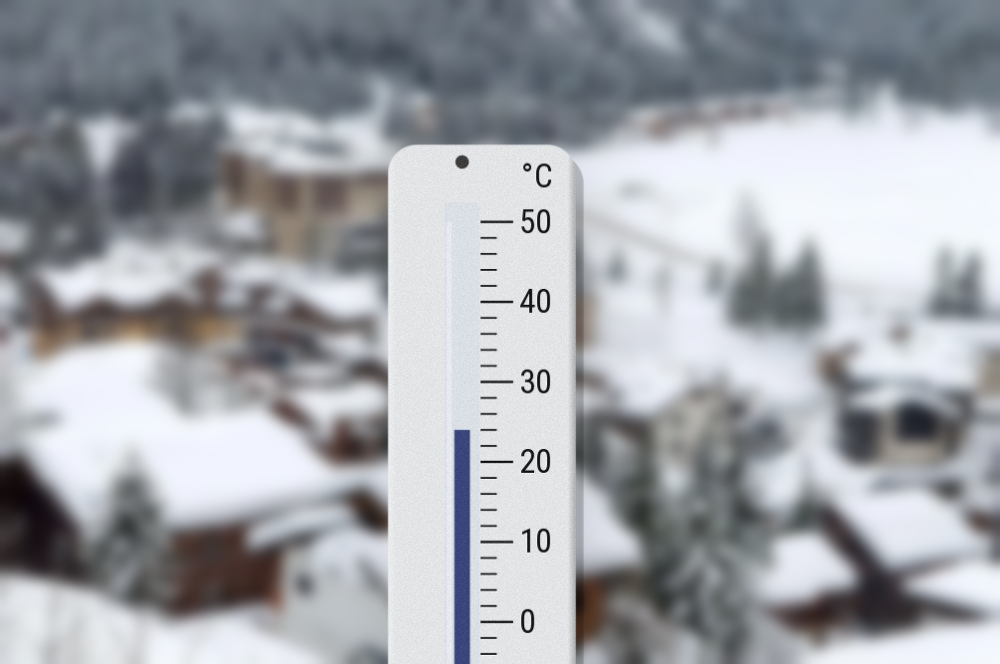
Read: {"value": 24, "unit": "°C"}
